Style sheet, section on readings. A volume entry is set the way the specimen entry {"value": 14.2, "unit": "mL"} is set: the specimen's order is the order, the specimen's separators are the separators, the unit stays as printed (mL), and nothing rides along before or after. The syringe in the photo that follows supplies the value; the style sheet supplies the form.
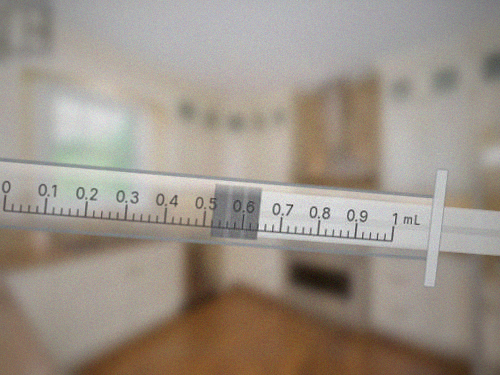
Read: {"value": 0.52, "unit": "mL"}
